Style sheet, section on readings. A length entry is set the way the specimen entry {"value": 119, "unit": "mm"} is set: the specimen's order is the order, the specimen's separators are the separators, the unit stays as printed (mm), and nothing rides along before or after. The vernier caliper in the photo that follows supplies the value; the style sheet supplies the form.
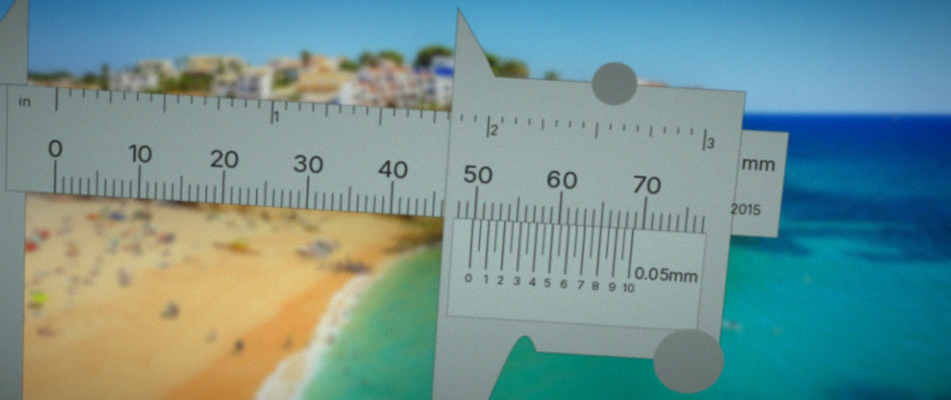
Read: {"value": 49.8, "unit": "mm"}
